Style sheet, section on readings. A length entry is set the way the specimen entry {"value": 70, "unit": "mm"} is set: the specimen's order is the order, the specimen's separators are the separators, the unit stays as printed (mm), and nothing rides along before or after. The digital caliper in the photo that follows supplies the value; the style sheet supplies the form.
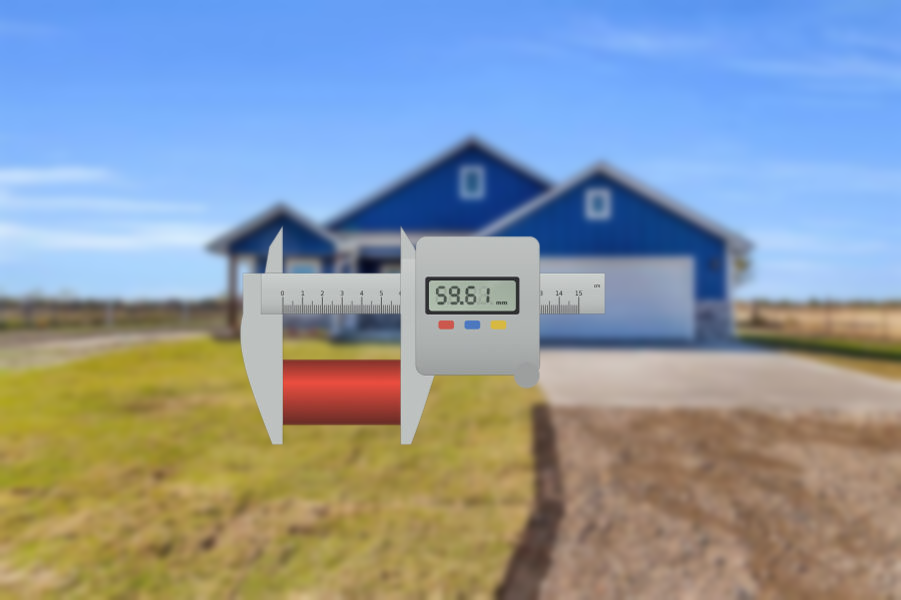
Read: {"value": 59.61, "unit": "mm"}
